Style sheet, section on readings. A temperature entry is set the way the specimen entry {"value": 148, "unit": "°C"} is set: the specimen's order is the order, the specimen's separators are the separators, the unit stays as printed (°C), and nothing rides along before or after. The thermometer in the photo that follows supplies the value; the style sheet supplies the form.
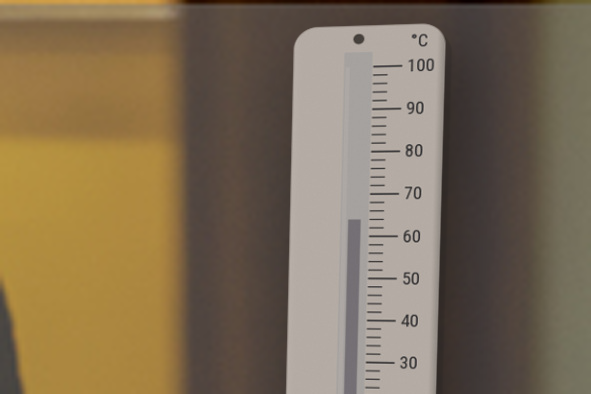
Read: {"value": 64, "unit": "°C"}
